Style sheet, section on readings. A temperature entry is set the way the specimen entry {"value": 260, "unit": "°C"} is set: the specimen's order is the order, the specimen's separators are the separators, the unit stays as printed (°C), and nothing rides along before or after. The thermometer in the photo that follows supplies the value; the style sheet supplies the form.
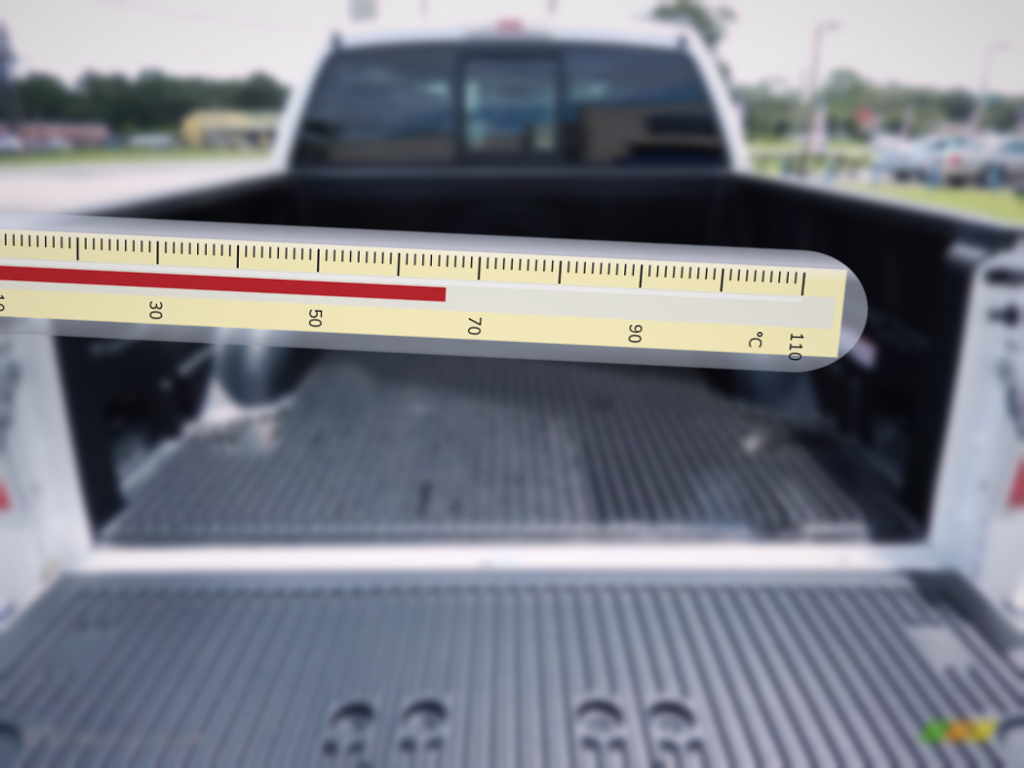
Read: {"value": 66, "unit": "°C"}
